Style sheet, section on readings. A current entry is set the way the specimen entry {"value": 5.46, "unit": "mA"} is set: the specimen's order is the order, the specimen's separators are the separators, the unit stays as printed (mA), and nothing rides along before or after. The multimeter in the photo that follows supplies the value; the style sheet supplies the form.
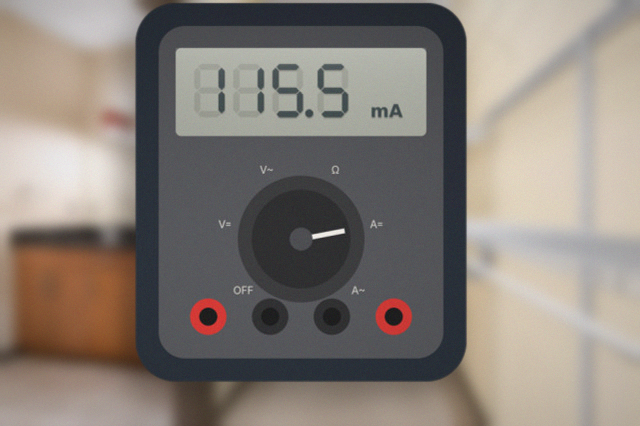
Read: {"value": 115.5, "unit": "mA"}
